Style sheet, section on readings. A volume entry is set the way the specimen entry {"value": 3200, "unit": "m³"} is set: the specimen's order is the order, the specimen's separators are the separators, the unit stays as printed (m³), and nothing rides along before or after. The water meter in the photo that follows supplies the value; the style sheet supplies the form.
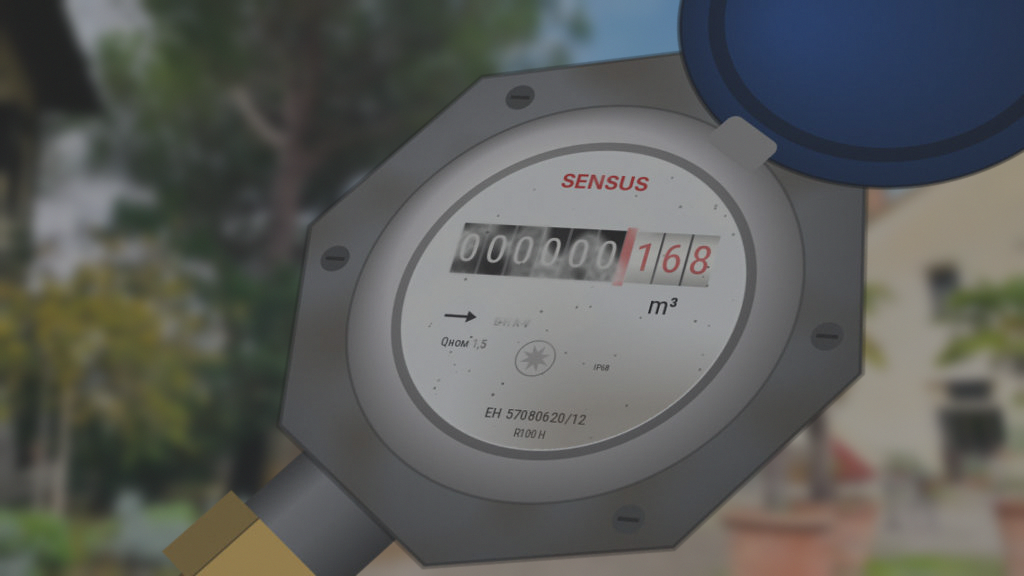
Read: {"value": 0.168, "unit": "m³"}
